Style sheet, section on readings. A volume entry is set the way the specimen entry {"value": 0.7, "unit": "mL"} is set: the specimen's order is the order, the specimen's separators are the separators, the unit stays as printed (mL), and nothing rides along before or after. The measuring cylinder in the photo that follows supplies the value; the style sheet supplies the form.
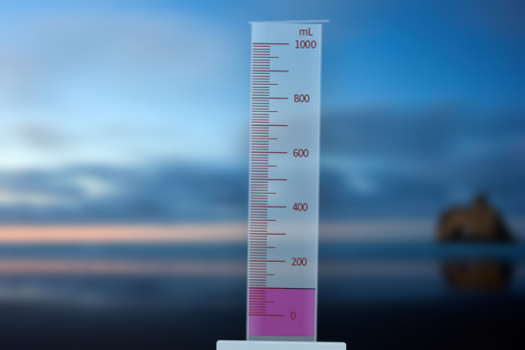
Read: {"value": 100, "unit": "mL"}
